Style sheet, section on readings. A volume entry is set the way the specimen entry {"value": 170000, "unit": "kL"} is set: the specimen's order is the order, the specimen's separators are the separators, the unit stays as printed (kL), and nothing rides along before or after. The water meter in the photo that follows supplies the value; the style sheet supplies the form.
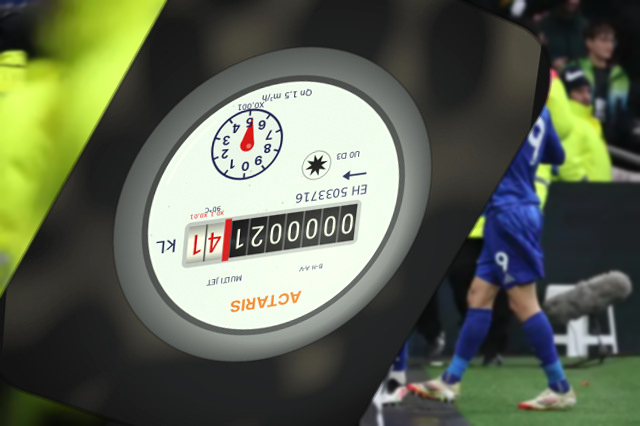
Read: {"value": 21.415, "unit": "kL"}
